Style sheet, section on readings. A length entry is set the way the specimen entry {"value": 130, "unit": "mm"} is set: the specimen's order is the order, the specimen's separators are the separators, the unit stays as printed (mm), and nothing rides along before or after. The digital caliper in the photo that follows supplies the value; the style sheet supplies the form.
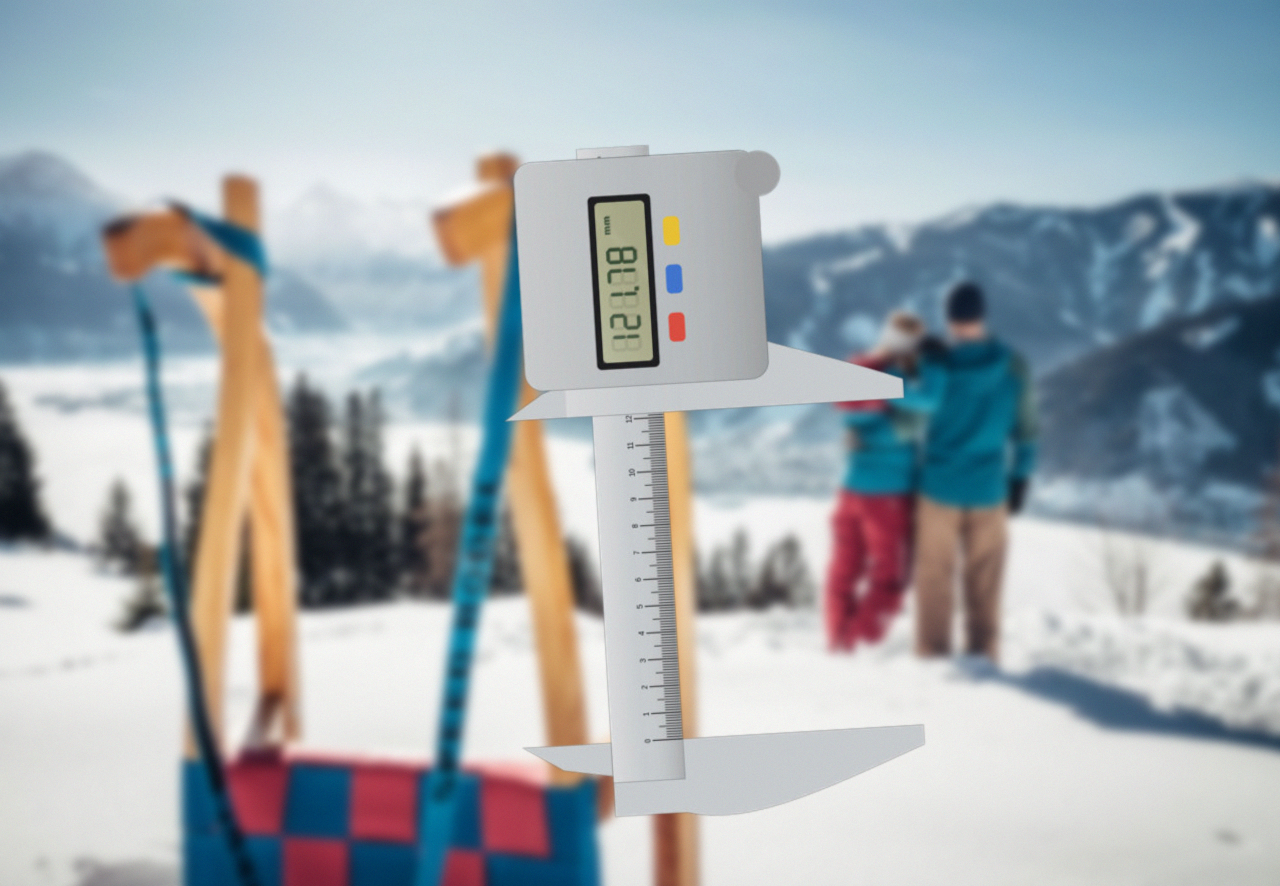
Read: {"value": 121.78, "unit": "mm"}
